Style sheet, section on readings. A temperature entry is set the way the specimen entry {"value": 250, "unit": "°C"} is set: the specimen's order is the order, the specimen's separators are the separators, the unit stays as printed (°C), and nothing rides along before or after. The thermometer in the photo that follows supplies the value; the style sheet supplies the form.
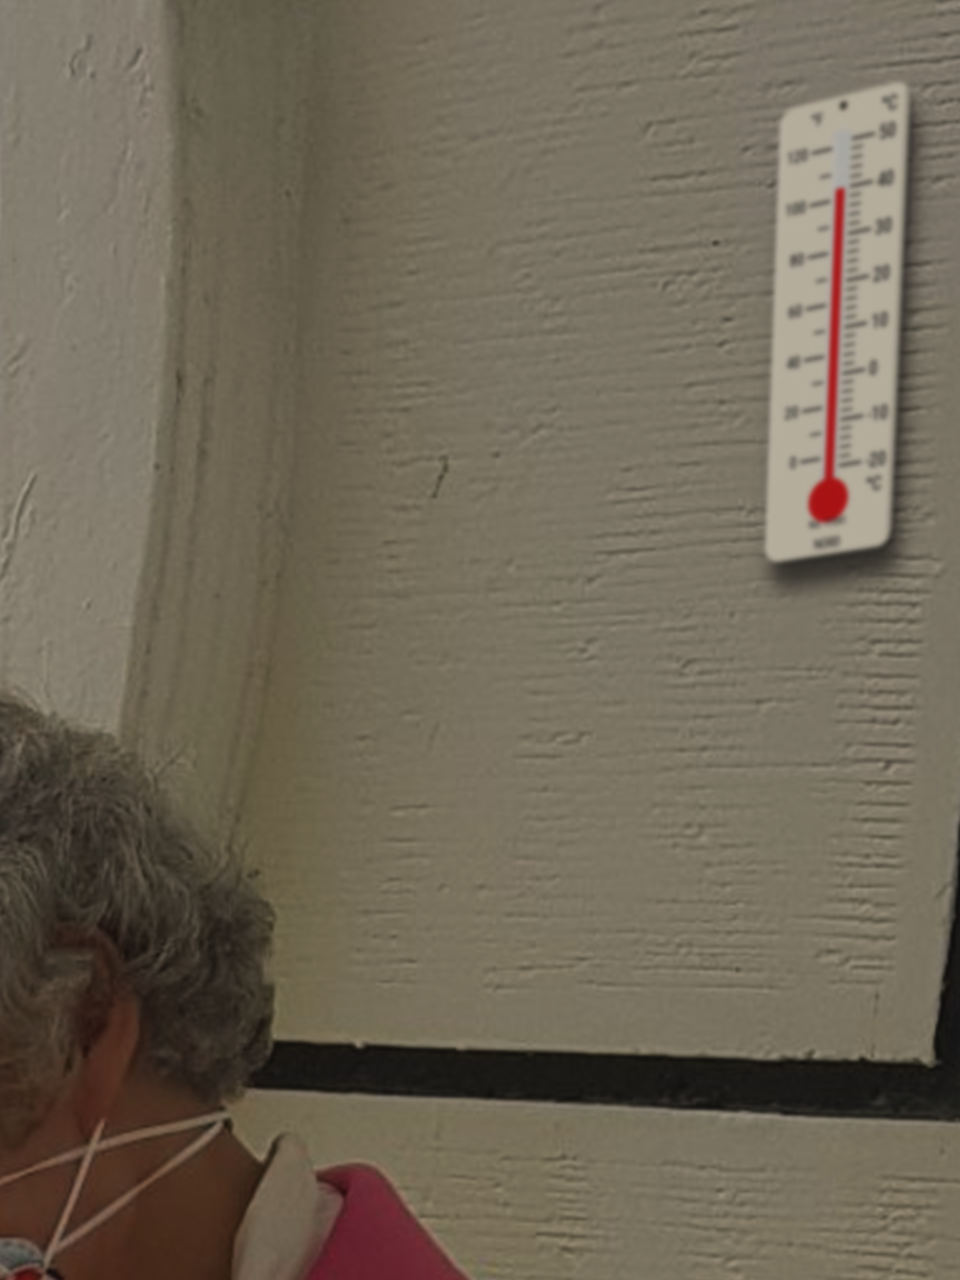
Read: {"value": 40, "unit": "°C"}
